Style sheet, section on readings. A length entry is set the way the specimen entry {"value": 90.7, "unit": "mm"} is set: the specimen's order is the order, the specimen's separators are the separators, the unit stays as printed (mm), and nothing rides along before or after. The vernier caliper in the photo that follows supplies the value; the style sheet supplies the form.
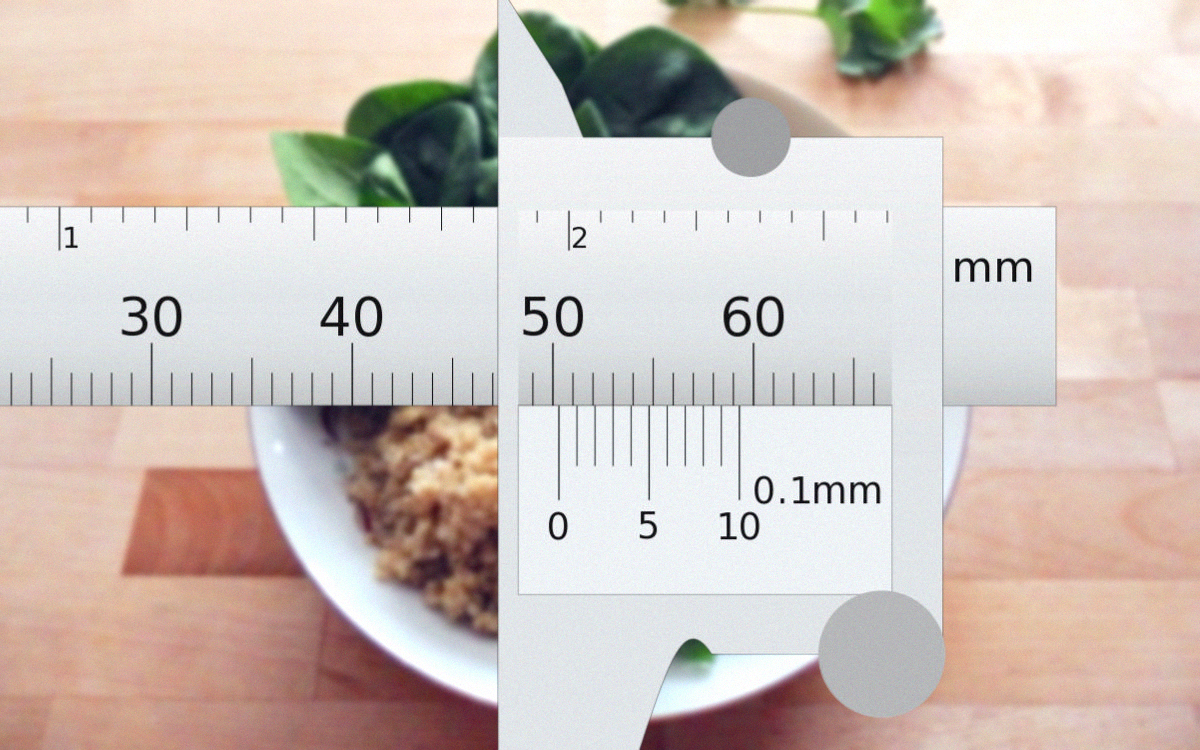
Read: {"value": 50.3, "unit": "mm"}
